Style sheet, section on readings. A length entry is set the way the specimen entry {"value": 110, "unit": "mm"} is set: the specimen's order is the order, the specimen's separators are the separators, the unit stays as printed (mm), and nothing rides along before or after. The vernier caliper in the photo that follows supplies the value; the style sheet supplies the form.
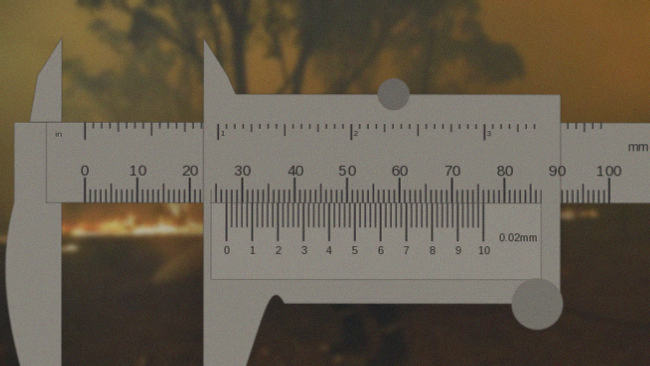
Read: {"value": 27.0, "unit": "mm"}
